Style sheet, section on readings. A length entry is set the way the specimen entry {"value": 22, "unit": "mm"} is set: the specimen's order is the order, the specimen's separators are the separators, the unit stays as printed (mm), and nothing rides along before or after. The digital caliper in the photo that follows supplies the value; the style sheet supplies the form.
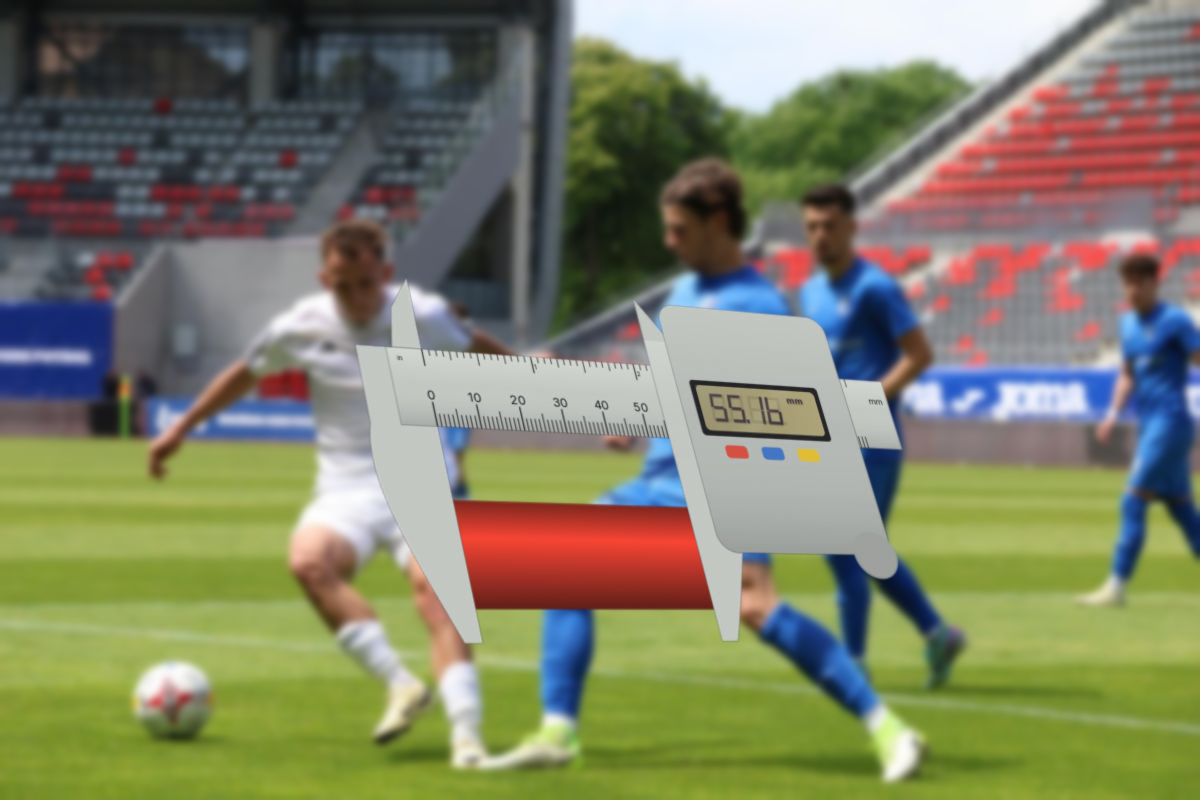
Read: {"value": 55.16, "unit": "mm"}
